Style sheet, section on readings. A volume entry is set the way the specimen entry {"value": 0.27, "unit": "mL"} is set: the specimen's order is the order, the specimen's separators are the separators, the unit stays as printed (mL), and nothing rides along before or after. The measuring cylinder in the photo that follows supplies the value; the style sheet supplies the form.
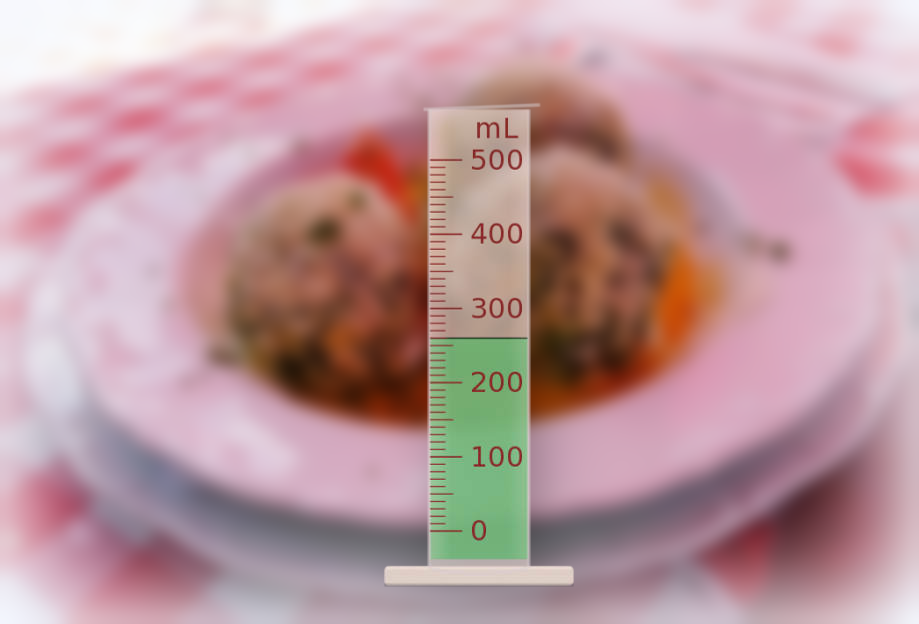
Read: {"value": 260, "unit": "mL"}
